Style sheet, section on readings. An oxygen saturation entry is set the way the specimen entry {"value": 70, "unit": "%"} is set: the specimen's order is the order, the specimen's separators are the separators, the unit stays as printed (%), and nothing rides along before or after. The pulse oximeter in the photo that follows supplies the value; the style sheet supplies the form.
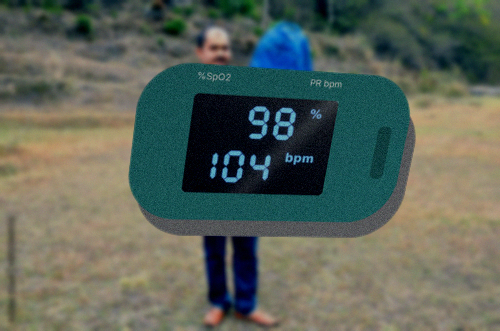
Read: {"value": 98, "unit": "%"}
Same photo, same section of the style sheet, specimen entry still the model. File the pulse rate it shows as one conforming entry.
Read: {"value": 104, "unit": "bpm"}
